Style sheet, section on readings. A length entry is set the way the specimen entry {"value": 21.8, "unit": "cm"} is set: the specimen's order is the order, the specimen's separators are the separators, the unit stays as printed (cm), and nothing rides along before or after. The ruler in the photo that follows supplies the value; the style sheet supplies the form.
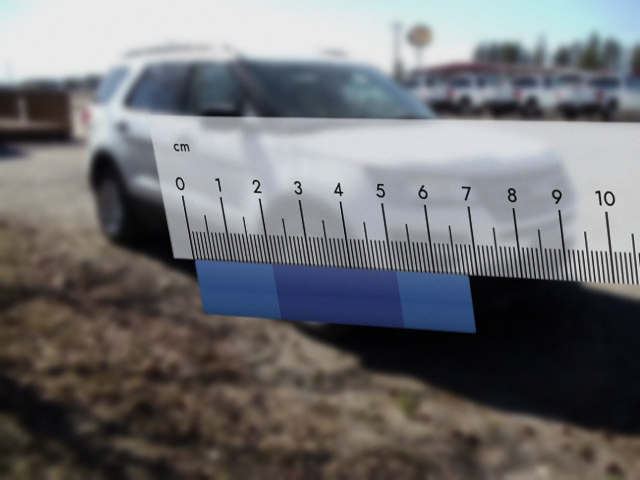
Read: {"value": 6.8, "unit": "cm"}
